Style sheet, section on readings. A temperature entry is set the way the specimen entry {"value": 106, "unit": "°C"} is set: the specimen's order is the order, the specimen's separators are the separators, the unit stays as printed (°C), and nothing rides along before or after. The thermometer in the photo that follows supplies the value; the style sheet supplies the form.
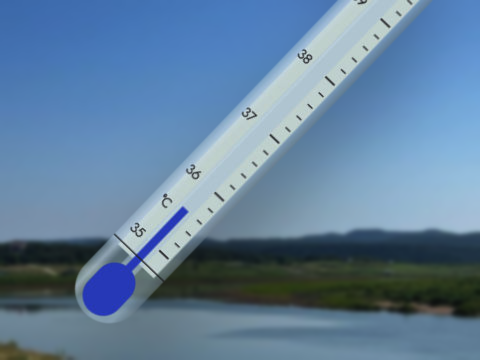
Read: {"value": 35.6, "unit": "°C"}
